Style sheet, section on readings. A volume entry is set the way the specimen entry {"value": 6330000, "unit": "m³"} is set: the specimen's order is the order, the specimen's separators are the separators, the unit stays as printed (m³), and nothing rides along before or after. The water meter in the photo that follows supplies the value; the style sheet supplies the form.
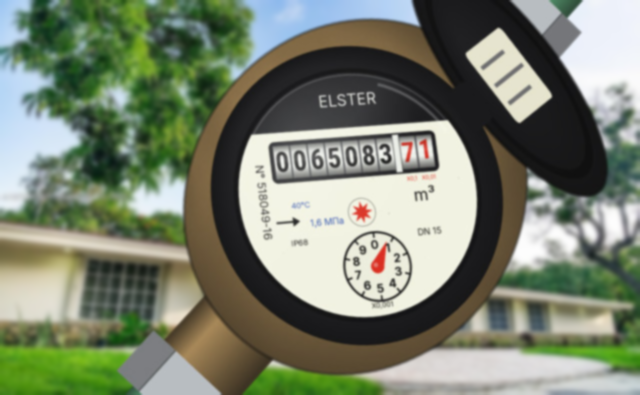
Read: {"value": 65083.710, "unit": "m³"}
